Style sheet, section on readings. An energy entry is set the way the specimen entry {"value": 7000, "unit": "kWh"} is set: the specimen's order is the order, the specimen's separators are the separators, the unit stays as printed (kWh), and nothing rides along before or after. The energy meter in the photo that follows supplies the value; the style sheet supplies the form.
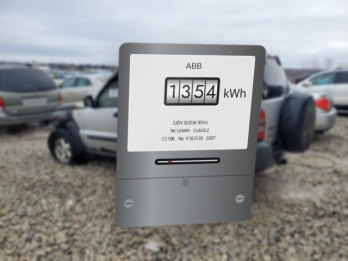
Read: {"value": 1354, "unit": "kWh"}
